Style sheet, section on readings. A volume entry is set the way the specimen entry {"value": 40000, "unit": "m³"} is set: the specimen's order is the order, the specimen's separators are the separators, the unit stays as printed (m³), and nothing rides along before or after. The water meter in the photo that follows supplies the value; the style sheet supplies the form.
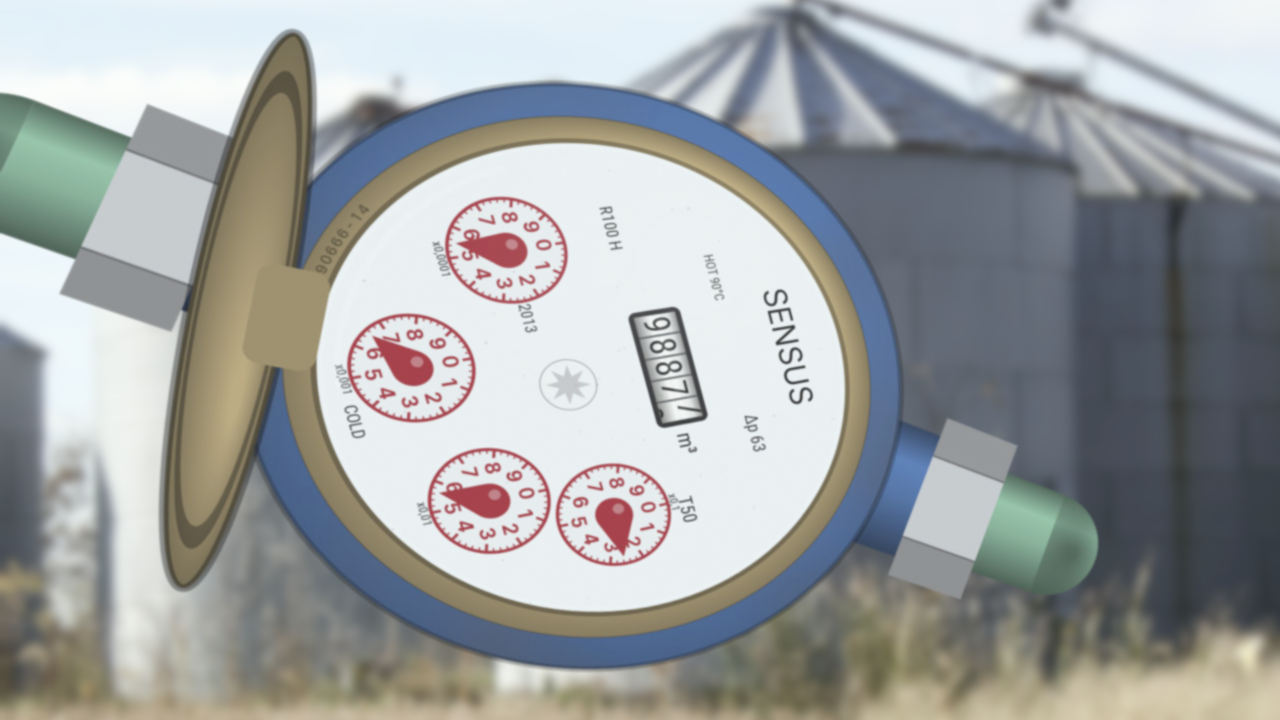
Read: {"value": 98877.2565, "unit": "m³"}
